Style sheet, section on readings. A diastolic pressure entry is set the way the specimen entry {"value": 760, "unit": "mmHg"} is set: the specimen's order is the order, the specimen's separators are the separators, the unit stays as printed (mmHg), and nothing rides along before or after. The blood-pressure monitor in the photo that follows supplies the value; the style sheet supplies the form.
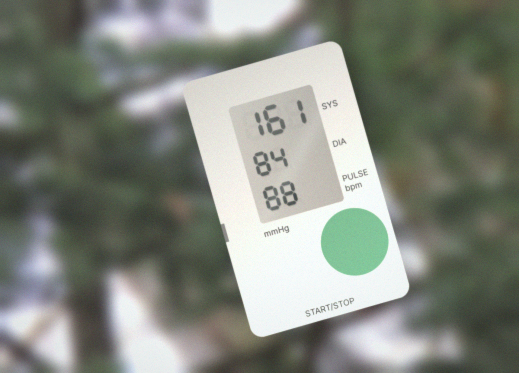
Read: {"value": 84, "unit": "mmHg"}
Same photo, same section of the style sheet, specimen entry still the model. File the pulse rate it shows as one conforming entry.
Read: {"value": 88, "unit": "bpm"}
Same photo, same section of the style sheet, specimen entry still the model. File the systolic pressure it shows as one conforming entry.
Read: {"value": 161, "unit": "mmHg"}
